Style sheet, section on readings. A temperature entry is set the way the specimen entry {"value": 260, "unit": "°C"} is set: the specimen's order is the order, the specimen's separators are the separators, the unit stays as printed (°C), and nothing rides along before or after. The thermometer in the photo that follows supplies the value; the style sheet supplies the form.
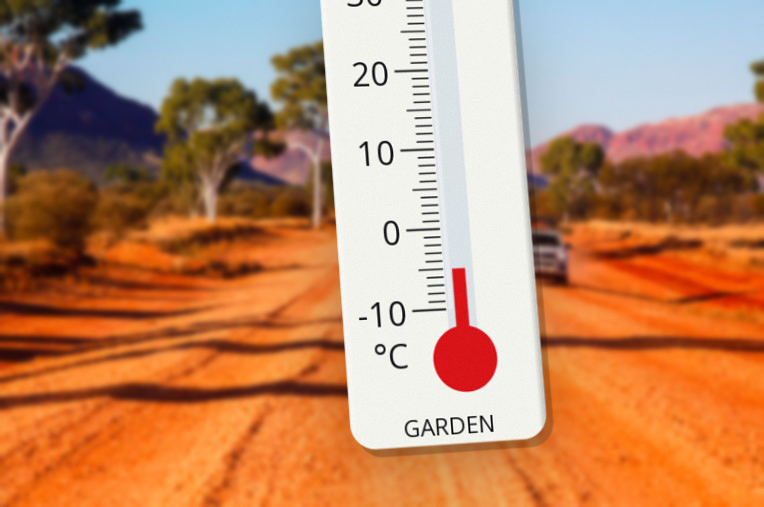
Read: {"value": -5, "unit": "°C"}
